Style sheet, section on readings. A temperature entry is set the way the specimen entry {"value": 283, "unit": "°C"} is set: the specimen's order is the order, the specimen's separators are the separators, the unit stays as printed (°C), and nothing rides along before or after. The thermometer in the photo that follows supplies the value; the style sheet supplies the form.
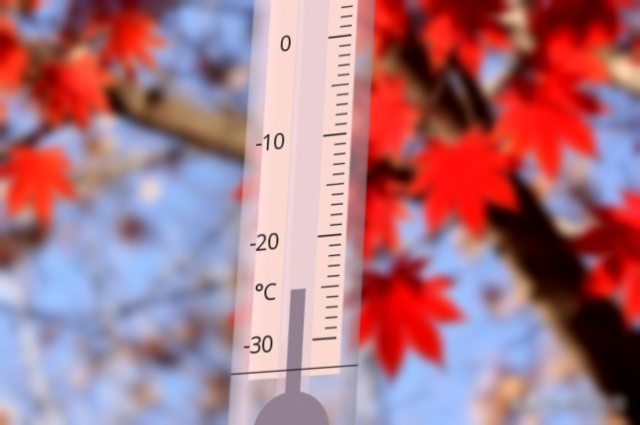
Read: {"value": -25, "unit": "°C"}
